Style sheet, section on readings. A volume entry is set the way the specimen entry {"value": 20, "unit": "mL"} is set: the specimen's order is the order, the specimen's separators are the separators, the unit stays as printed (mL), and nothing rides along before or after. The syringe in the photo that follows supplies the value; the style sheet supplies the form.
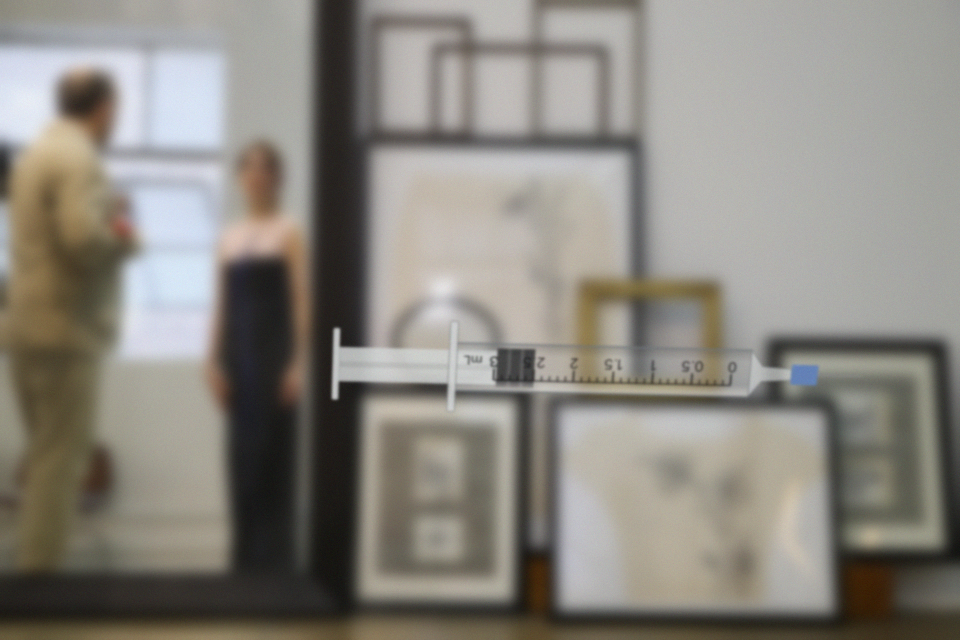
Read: {"value": 2.5, "unit": "mL"}
